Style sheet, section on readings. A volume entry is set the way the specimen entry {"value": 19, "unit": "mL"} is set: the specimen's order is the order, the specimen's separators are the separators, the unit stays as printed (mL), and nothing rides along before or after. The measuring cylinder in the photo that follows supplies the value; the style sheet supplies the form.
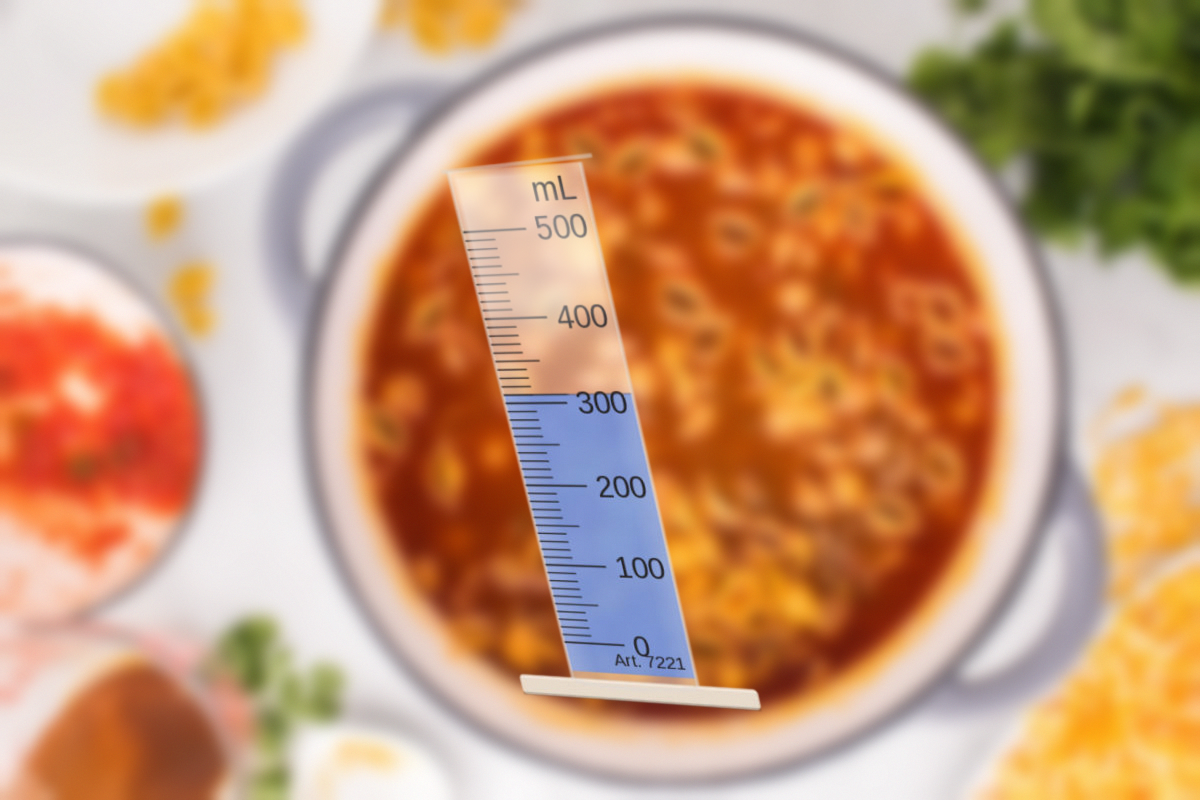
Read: {"value": 310, "unit": "mL"}
